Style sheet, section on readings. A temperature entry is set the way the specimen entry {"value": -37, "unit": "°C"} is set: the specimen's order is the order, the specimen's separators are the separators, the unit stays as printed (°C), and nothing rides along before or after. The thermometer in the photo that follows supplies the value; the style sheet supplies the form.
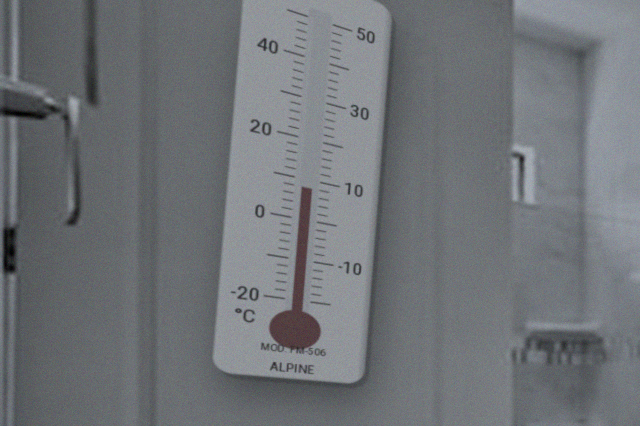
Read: {"value": 8, "unit": "°C"}
